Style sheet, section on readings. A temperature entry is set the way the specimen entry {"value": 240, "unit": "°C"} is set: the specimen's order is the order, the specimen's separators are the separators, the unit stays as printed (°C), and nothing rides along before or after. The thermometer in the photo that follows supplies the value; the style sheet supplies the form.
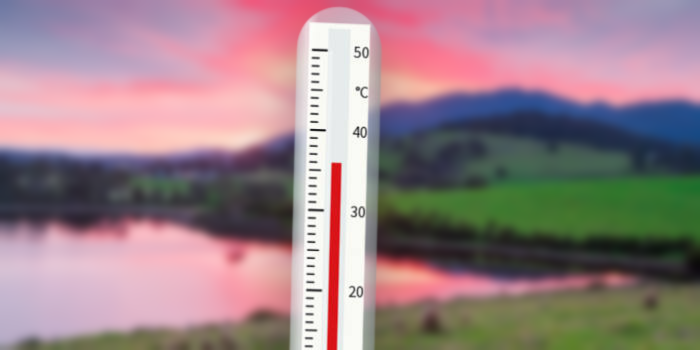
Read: {"value": 36, "unit": "°C"}
